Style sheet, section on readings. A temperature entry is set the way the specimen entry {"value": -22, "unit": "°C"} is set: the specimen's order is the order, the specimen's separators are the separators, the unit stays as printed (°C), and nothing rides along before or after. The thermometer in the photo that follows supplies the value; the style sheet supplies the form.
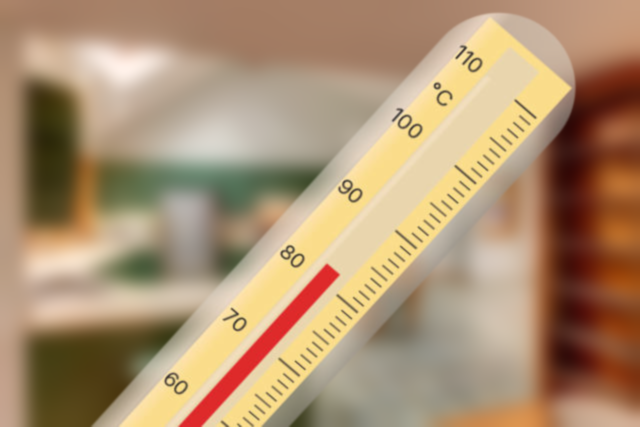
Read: {"value": 82, "unit": "°C"}
